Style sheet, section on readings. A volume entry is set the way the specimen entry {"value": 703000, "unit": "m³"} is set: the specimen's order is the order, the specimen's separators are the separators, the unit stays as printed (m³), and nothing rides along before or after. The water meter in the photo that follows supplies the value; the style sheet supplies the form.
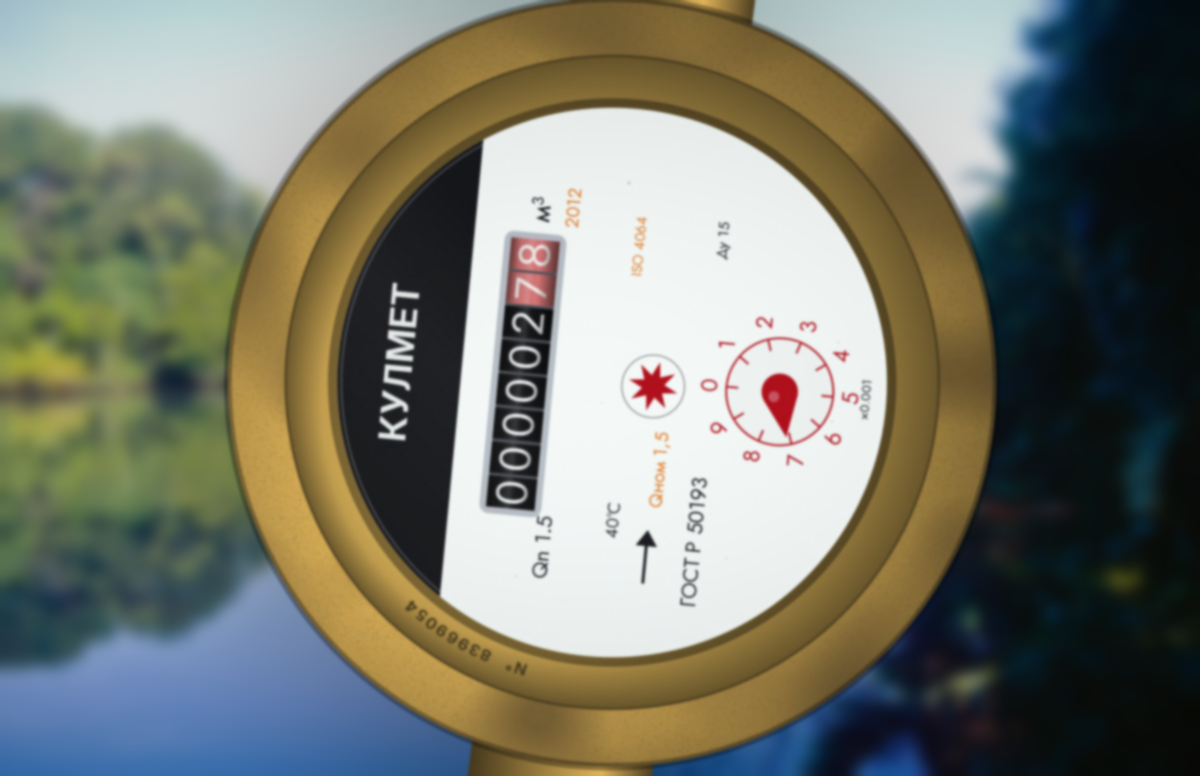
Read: {"value": 2.787, "unit": "m³"}
